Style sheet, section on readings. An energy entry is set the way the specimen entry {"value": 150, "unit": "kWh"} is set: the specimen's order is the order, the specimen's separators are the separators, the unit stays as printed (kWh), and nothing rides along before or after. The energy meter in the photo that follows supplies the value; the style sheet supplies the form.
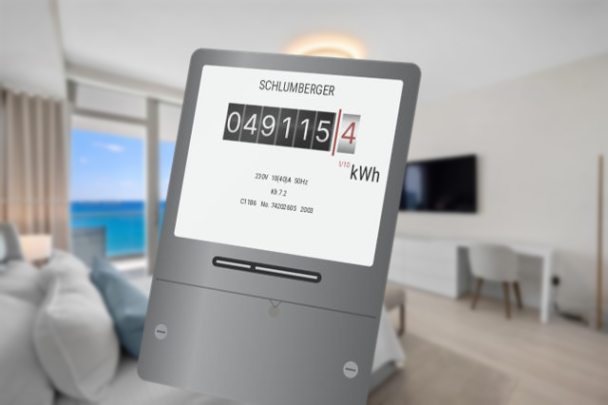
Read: {"value": 49115.4, "unit": "kWh"}
